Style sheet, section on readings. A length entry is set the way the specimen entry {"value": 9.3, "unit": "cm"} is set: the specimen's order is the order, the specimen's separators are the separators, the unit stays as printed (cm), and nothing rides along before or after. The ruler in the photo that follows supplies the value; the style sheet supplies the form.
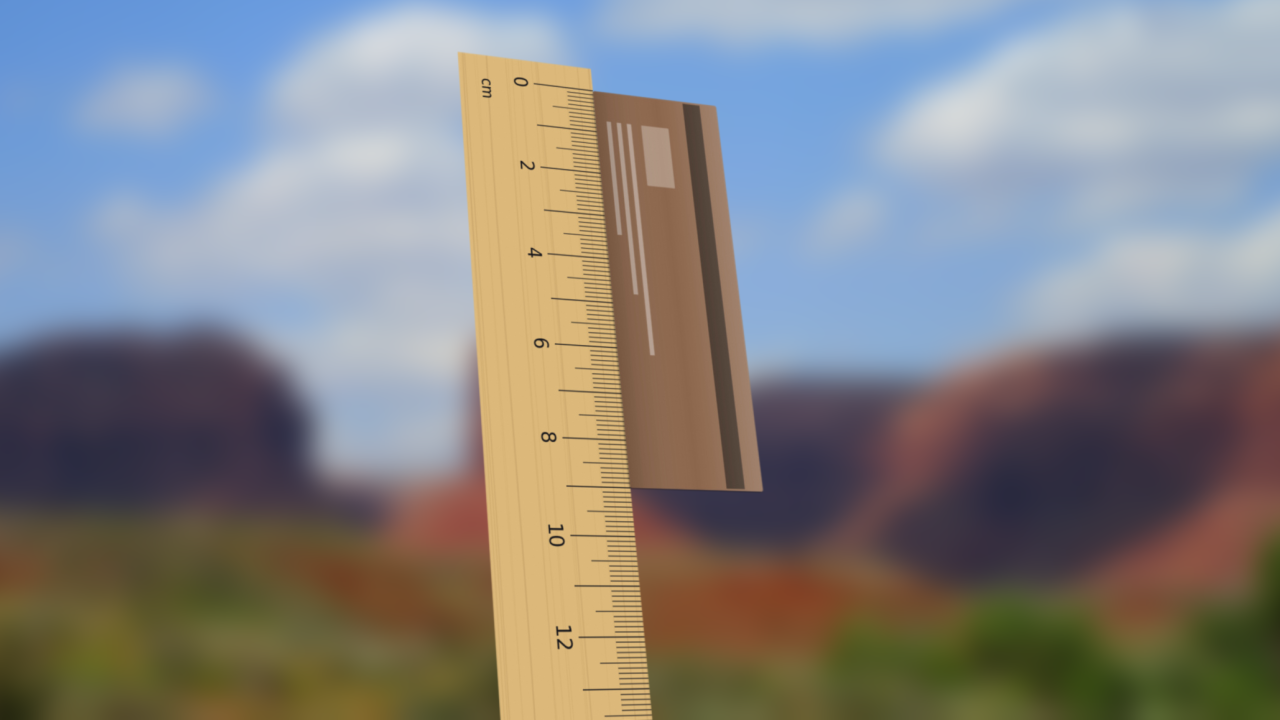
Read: {"value": 9, "unit": "cm"}
